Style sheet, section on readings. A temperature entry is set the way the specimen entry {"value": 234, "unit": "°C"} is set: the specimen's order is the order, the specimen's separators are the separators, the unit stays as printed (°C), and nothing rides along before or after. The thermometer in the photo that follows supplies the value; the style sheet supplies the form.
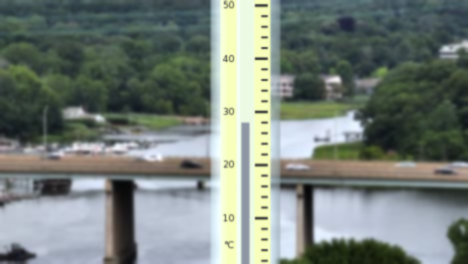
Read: {"value": 28, "unit": "°C"}
